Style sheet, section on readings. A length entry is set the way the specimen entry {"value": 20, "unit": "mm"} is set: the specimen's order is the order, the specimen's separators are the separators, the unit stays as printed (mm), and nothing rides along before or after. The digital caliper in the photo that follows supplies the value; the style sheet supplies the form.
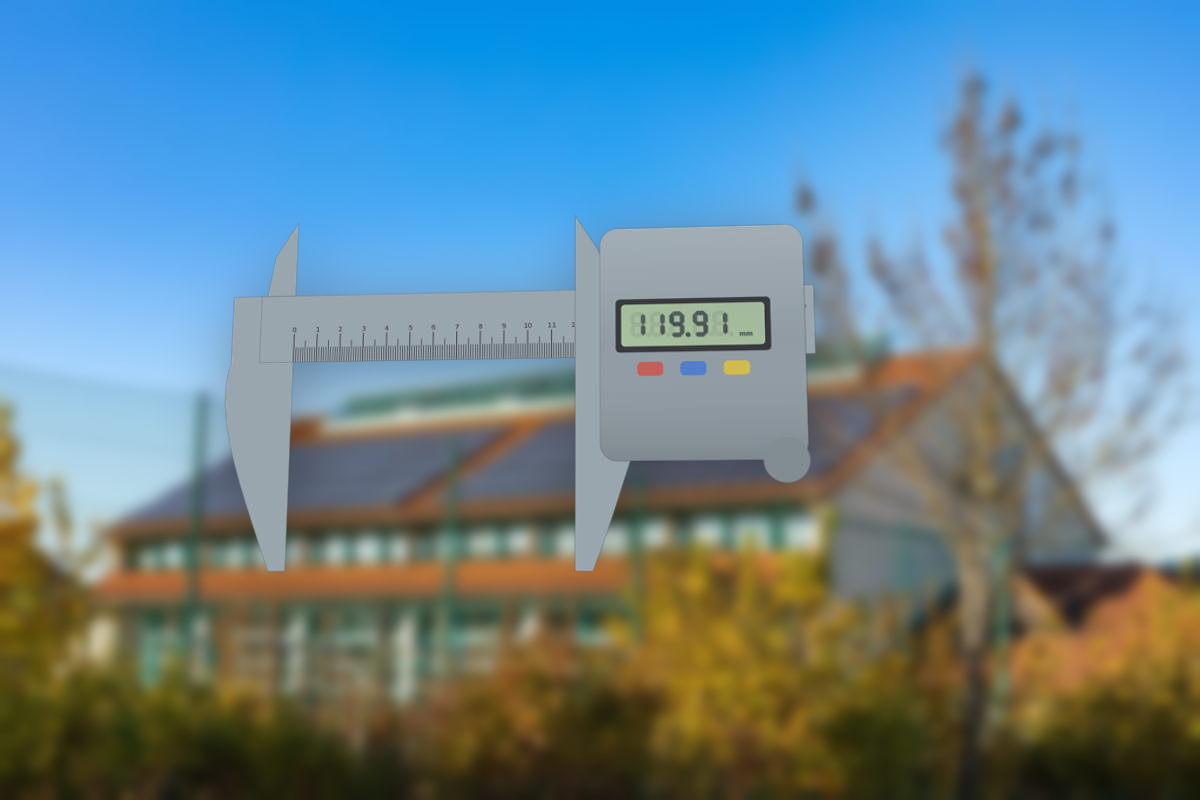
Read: {"value": 119.91, "unit": "mm"}
